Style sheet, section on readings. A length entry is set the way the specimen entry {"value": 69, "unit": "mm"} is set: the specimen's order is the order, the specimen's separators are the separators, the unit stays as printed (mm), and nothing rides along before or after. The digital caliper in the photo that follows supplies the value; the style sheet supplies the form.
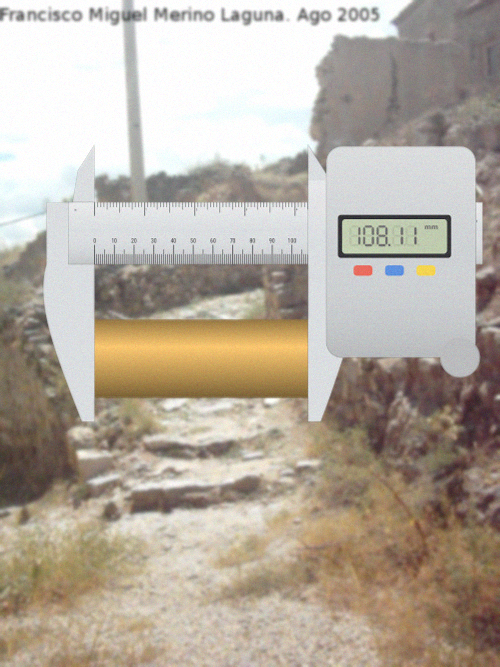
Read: {"value": 108.11, "unit": "mm"}
